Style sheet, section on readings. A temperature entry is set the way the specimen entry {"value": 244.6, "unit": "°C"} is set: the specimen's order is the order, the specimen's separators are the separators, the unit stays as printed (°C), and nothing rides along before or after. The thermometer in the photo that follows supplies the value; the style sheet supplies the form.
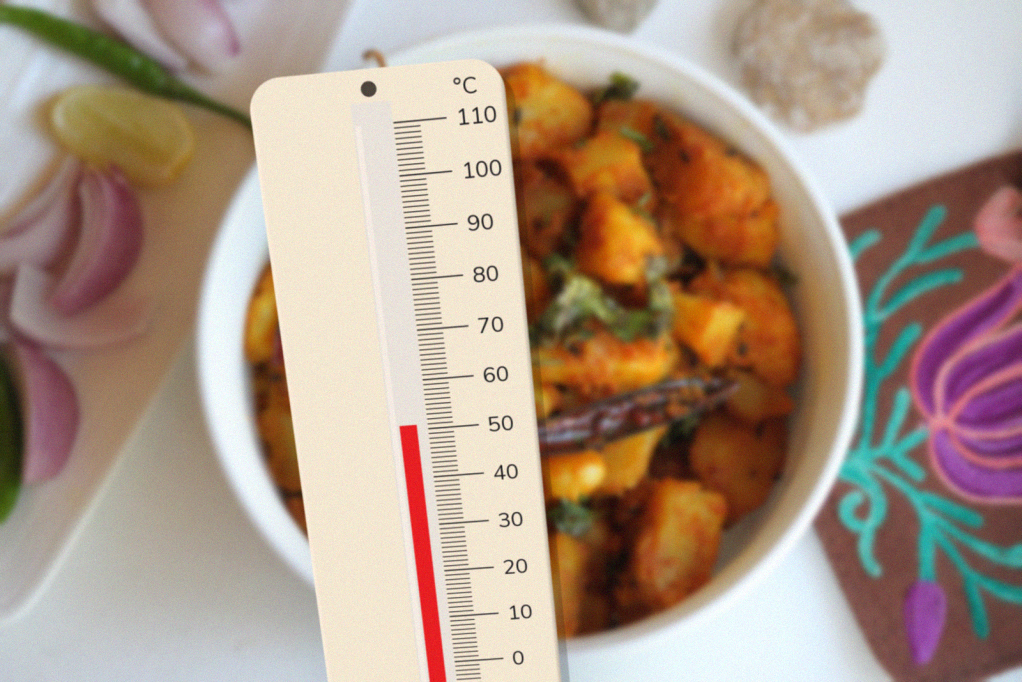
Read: {"value": 51, "unit": "°C"}
